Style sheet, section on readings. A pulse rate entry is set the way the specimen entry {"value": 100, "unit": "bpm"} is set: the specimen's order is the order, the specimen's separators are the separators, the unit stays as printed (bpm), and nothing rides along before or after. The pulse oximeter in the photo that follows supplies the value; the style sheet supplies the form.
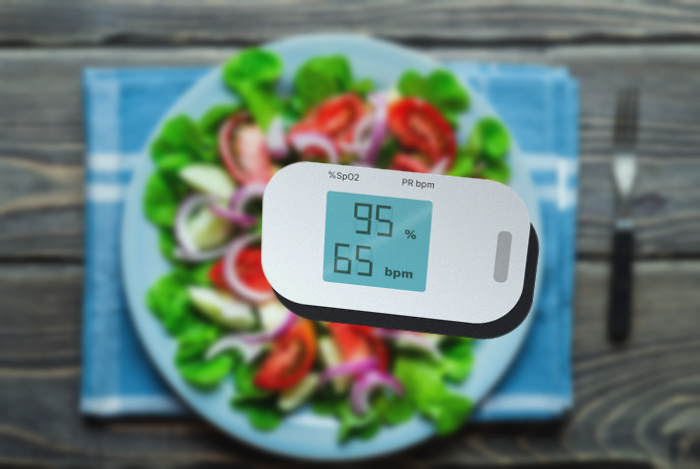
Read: {"value": 65, "unit": "bpm"}
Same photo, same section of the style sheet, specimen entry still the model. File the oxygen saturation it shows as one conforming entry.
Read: {"value": 95, "unit": "%"}
